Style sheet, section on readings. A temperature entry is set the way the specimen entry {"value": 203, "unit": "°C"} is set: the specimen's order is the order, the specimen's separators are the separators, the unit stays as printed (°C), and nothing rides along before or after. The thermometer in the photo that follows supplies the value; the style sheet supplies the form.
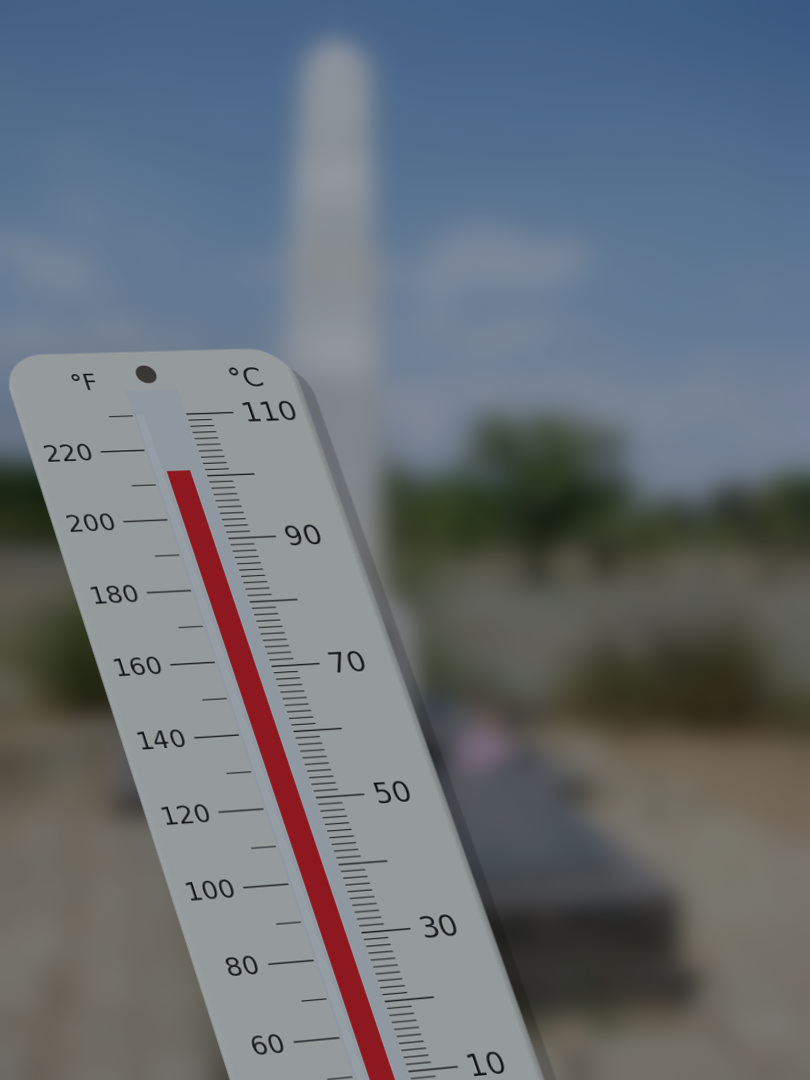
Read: {"value": 101, "unit": "°C"}
